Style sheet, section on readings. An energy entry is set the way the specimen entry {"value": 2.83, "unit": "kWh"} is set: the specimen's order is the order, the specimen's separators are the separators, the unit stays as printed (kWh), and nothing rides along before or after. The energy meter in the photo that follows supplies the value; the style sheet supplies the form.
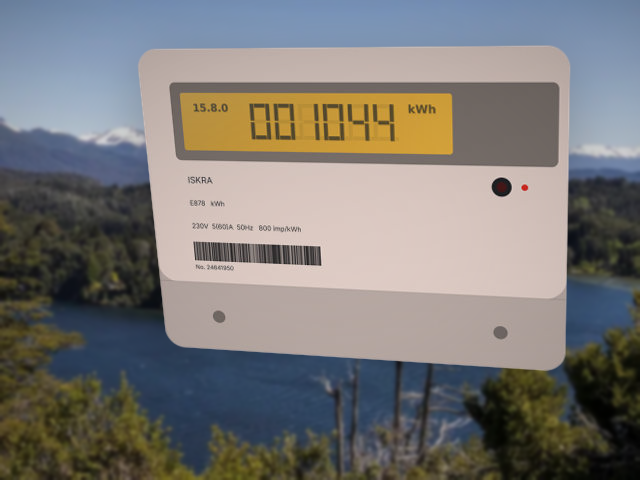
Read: {"value": 1044, "unit": "kWh"}
